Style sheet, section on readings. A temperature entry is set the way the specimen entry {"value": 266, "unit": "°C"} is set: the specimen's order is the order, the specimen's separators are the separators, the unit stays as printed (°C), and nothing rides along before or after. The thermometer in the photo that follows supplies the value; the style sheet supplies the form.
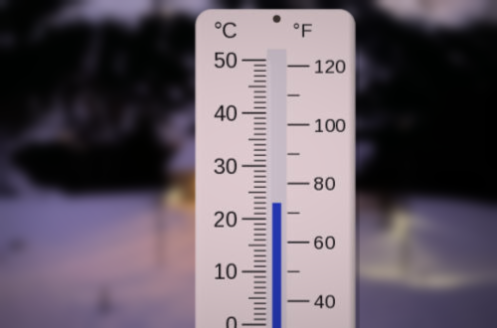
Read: {"value": 23, "unit": "°C"}
